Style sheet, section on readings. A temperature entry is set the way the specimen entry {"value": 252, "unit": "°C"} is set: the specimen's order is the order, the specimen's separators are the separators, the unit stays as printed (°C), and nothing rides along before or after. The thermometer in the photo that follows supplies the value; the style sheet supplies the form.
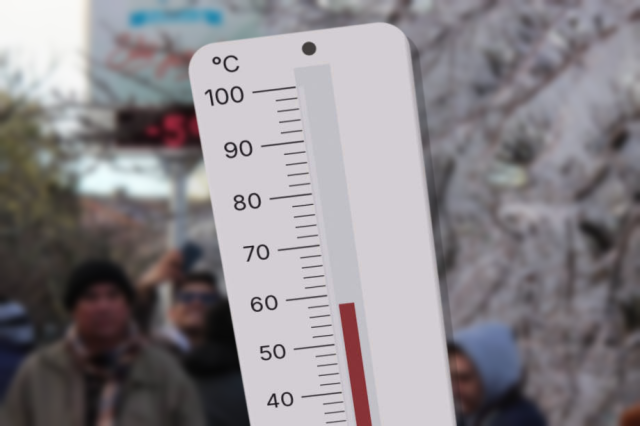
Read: {"value": 58, "unit": "°C"}
